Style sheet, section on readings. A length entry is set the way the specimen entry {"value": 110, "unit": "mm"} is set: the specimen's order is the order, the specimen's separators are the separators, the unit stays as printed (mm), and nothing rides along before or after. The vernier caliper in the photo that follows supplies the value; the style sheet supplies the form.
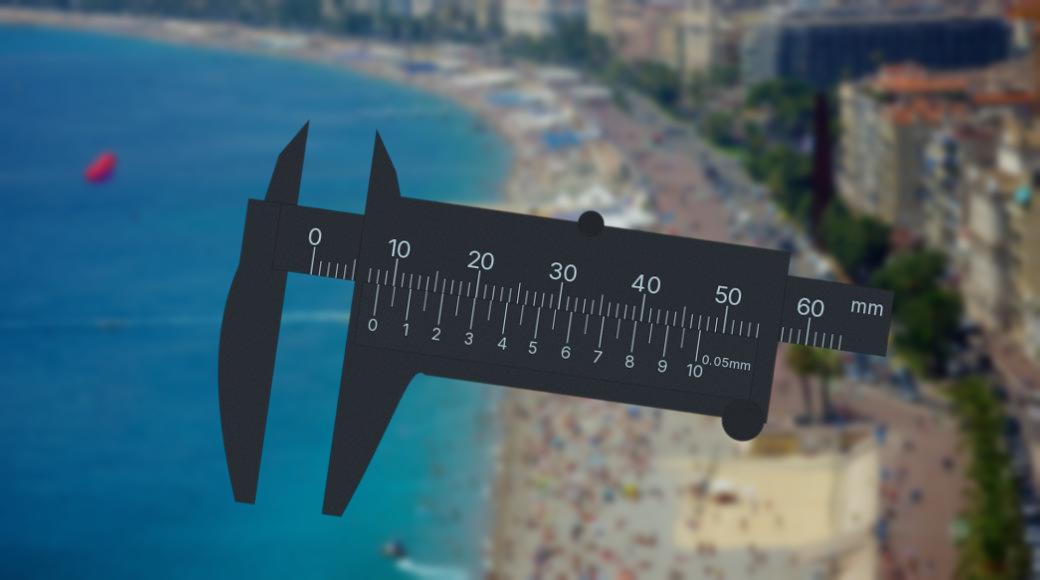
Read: {"value": 8.2, "unit": "mm"}
